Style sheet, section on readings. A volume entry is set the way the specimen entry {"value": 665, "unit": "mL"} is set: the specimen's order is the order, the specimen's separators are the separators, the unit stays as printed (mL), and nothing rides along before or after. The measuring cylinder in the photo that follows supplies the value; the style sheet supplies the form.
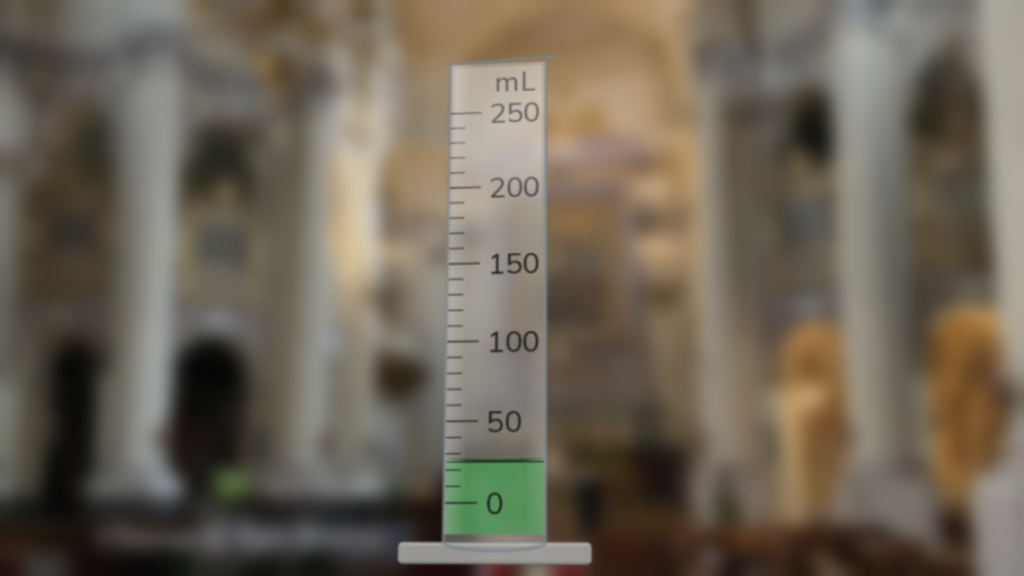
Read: {"value": 25, "unit": "mL"}
